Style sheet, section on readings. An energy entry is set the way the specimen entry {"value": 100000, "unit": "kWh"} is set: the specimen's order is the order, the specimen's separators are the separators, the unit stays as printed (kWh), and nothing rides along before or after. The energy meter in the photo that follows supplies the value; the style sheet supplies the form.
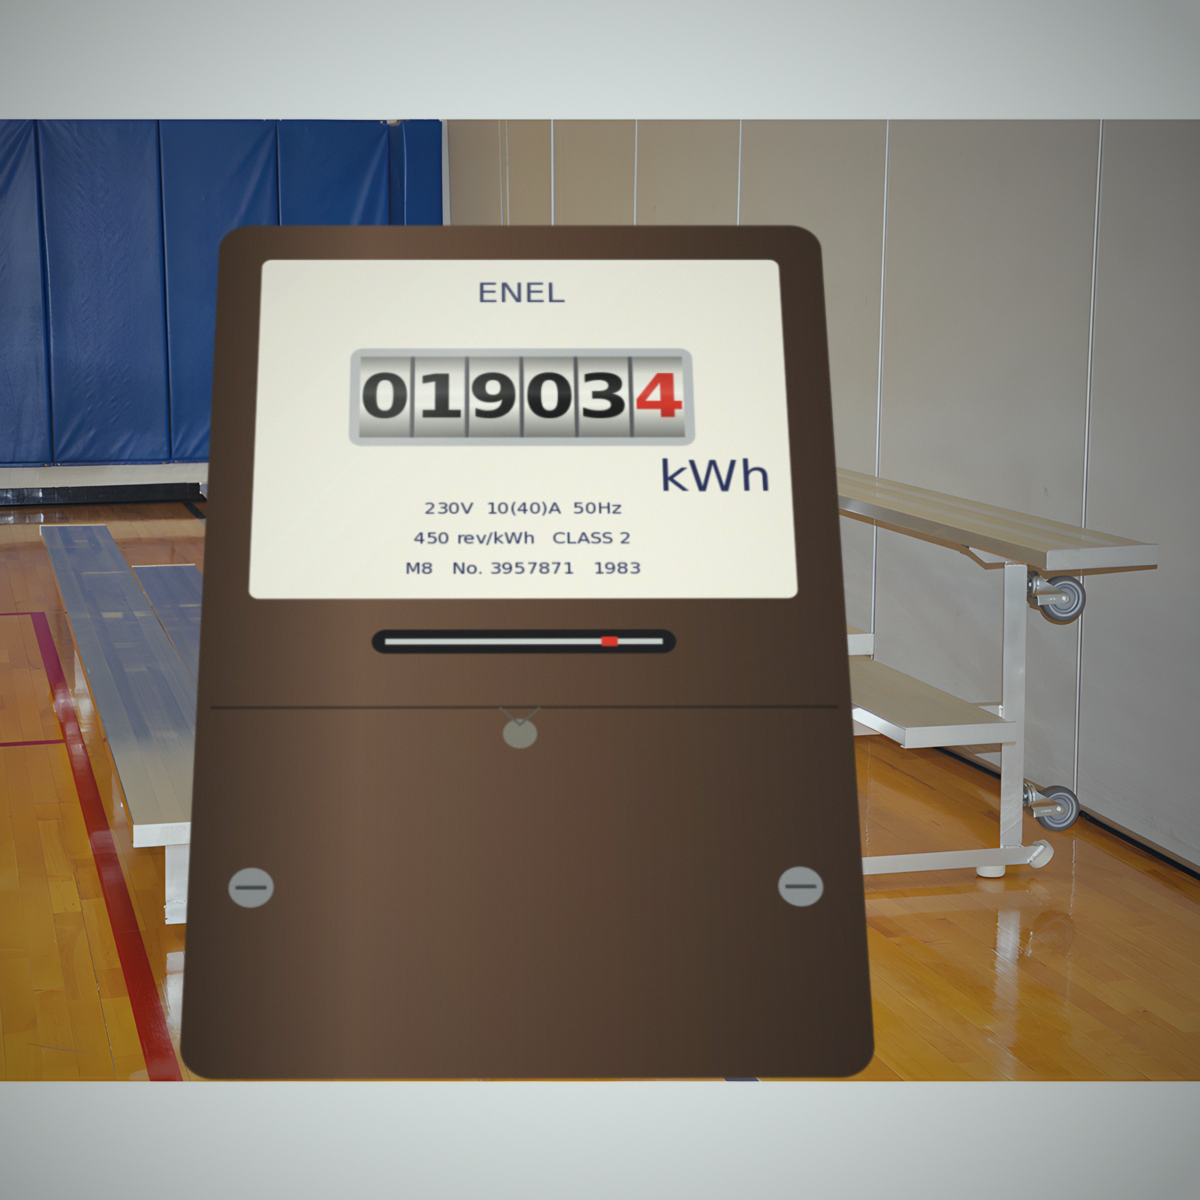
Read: {"value": 1903.4, "unit": "kWh"}
